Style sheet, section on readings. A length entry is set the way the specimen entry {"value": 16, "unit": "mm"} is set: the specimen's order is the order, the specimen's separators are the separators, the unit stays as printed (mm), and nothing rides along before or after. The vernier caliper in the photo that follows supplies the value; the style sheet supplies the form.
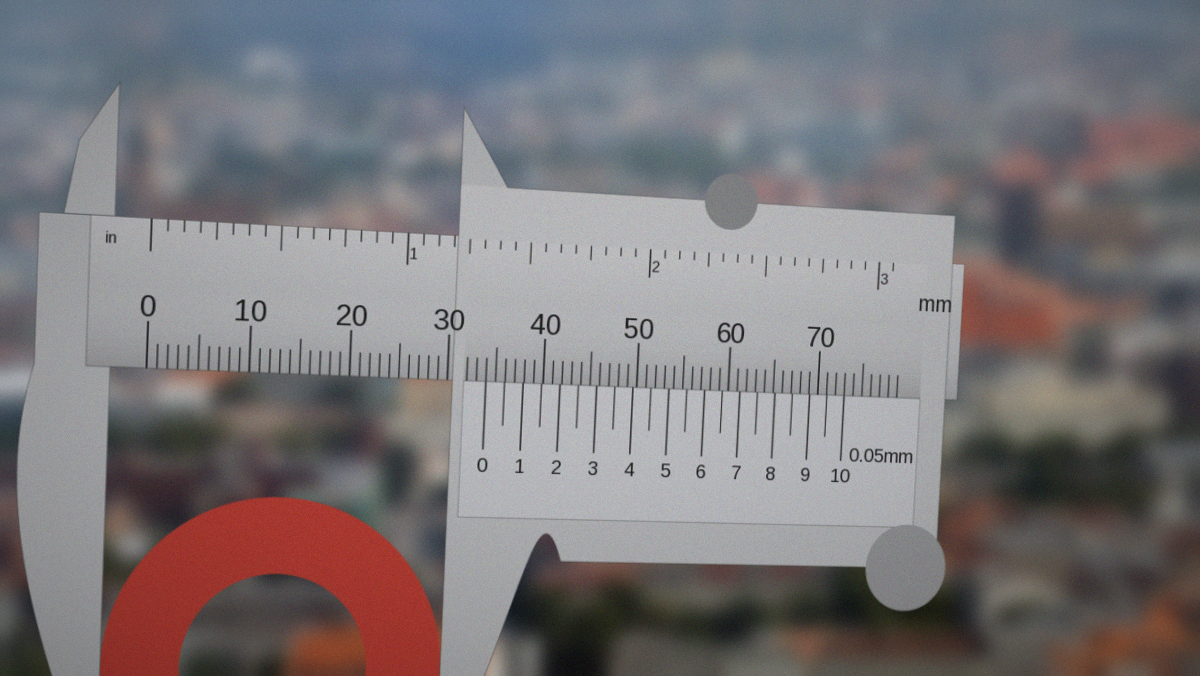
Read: {"value": 34.0, "unit": "mm"}
